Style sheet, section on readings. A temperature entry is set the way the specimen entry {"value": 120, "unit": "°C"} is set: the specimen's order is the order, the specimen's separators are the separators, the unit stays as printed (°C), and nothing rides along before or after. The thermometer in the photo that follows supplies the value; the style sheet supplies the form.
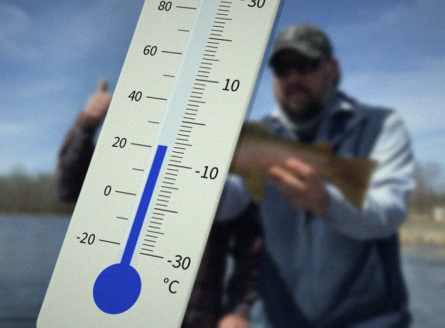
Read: {"value": -6, "unit": "°C"}
